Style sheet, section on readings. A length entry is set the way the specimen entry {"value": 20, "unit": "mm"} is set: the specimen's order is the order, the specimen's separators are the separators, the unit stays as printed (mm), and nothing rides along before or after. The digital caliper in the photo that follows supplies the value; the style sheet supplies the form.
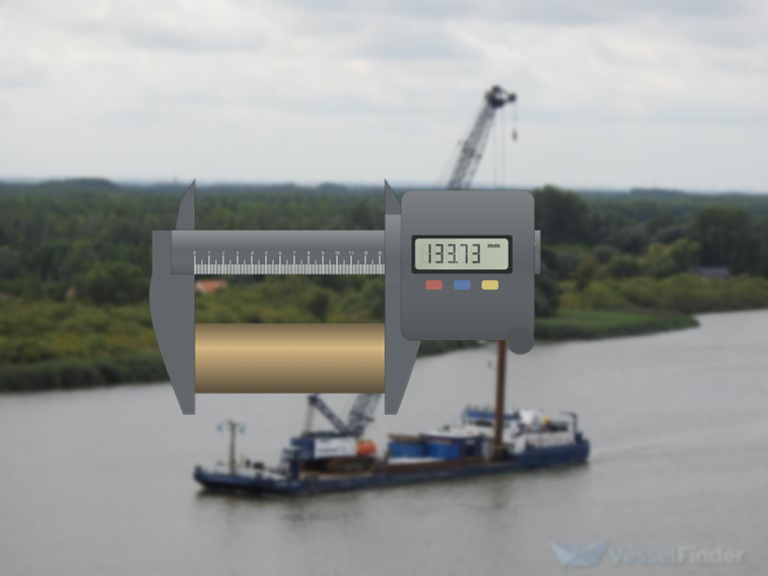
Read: {"value": 133.73, "unit": "mm"}
